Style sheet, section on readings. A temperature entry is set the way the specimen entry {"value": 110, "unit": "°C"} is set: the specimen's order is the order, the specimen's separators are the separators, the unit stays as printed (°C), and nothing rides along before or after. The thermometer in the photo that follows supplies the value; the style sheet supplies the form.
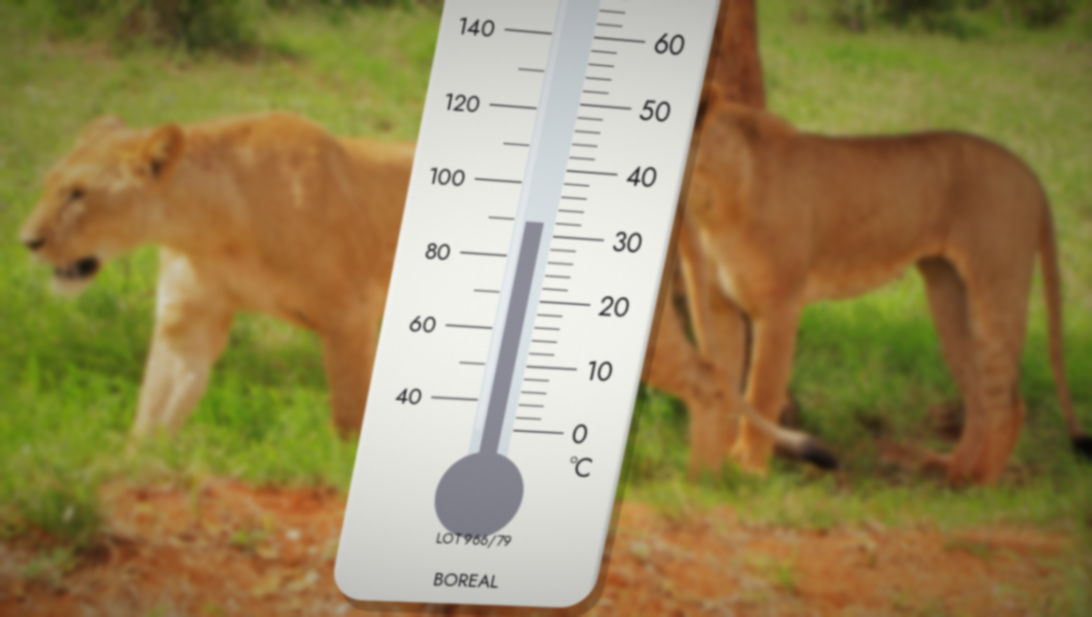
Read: {"value": 32, "unit": "°C"}
